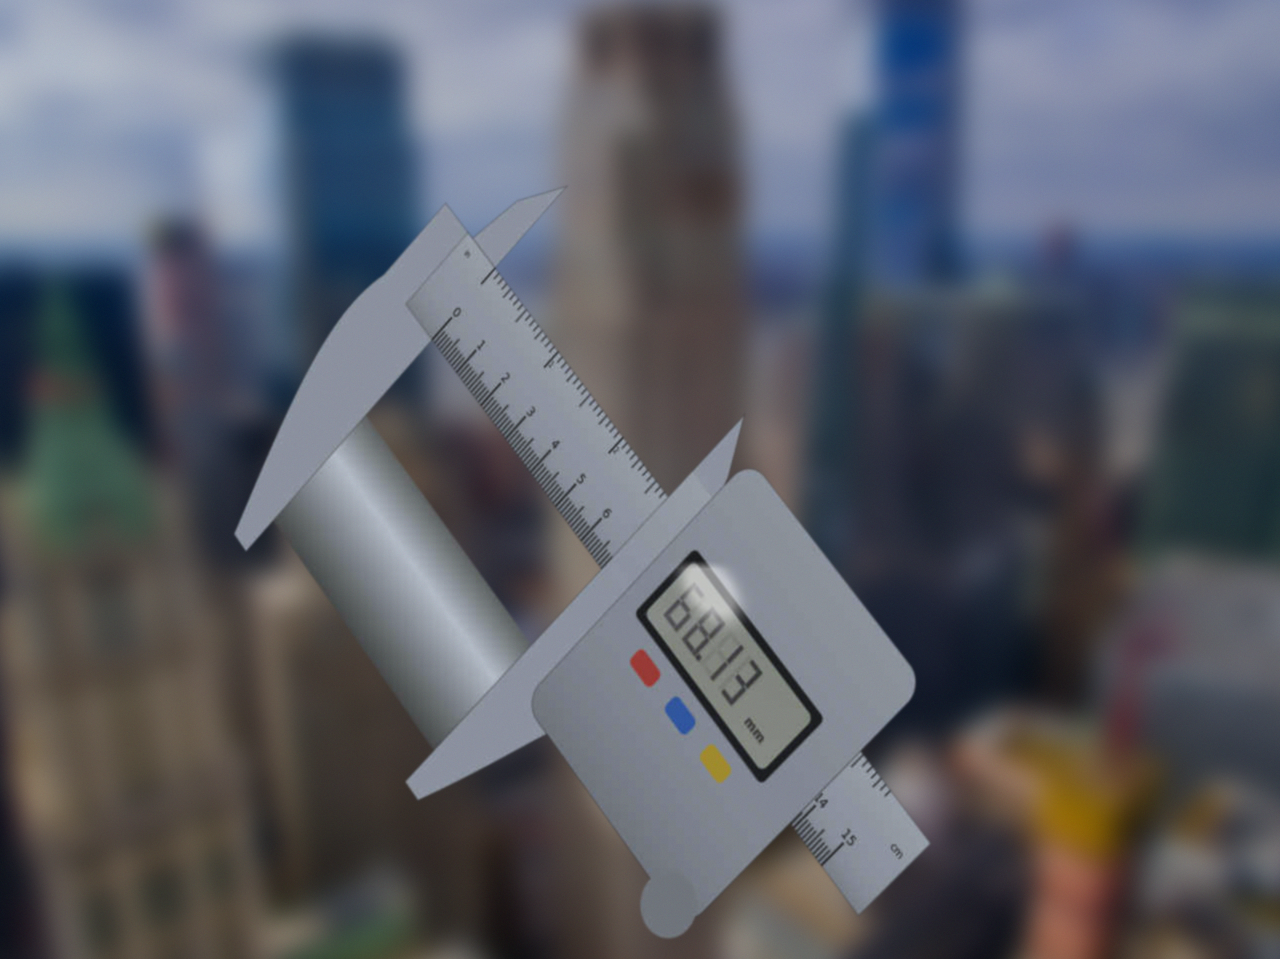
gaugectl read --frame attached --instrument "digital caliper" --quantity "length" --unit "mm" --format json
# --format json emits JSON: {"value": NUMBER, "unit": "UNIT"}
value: {"value": 68.13, "unit": "mm"}
